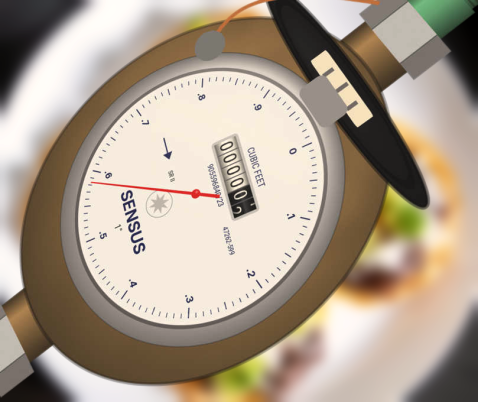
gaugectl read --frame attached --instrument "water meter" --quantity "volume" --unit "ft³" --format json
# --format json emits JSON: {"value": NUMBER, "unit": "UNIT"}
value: {"value": 1.58, "unit": "ft³"}
